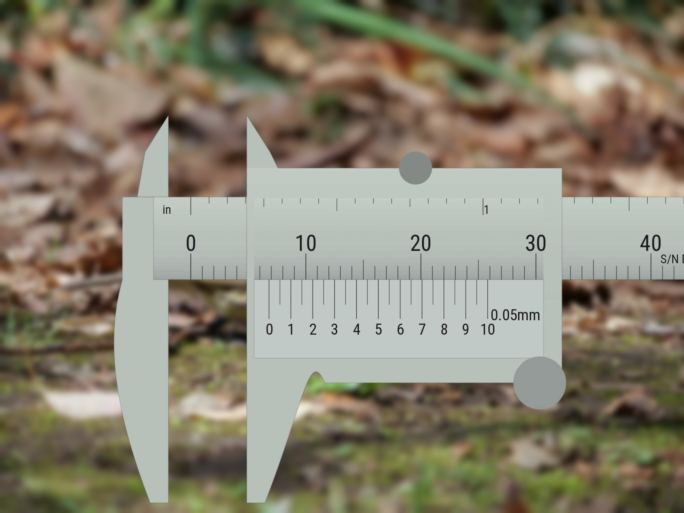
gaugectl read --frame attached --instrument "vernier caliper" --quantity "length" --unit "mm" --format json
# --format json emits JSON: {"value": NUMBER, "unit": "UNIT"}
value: {"value": 6.8, "unit": "mm"}
